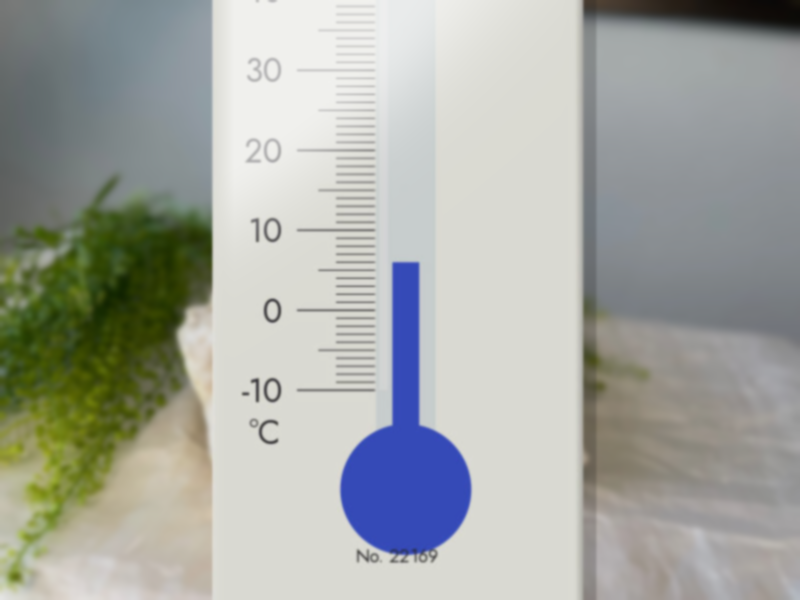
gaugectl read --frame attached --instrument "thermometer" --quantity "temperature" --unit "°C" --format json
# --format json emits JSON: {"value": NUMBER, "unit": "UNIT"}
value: {"value": 6, "unit": "°C"}
